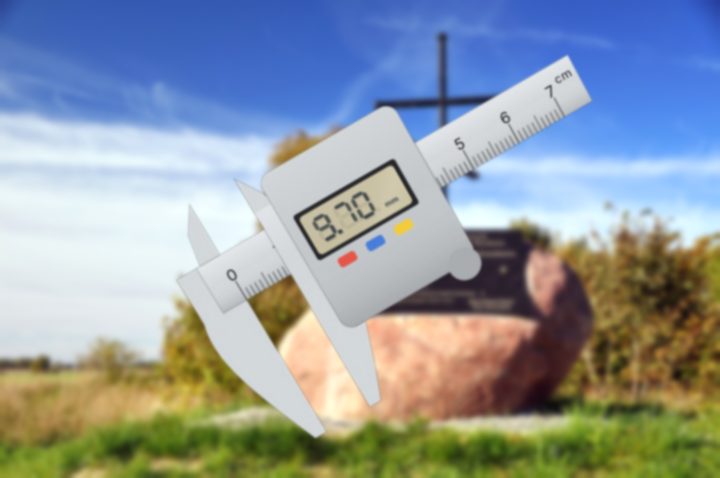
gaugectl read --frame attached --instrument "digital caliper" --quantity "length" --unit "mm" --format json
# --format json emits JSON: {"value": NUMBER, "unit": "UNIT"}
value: {"value": 9.70, "unit": "mm"}
